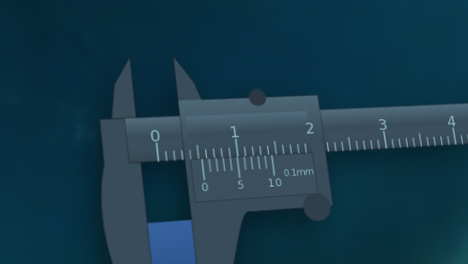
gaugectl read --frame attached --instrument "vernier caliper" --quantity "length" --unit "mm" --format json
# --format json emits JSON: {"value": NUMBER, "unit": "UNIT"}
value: {"value": 5.4, "unit": "mm"}
